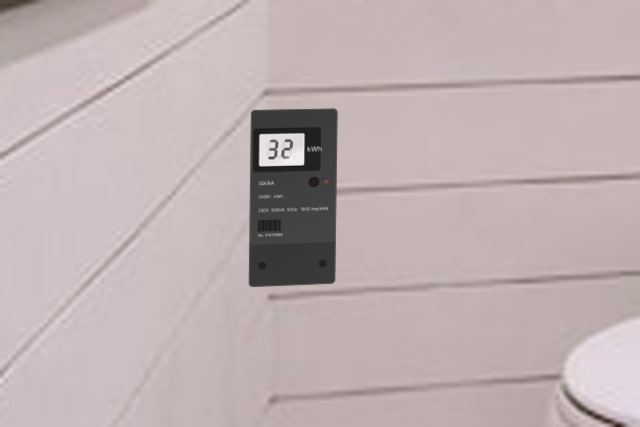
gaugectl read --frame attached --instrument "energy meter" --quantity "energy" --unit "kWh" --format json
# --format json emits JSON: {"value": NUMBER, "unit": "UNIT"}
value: {"value": 32, "unit": "kWh"}
